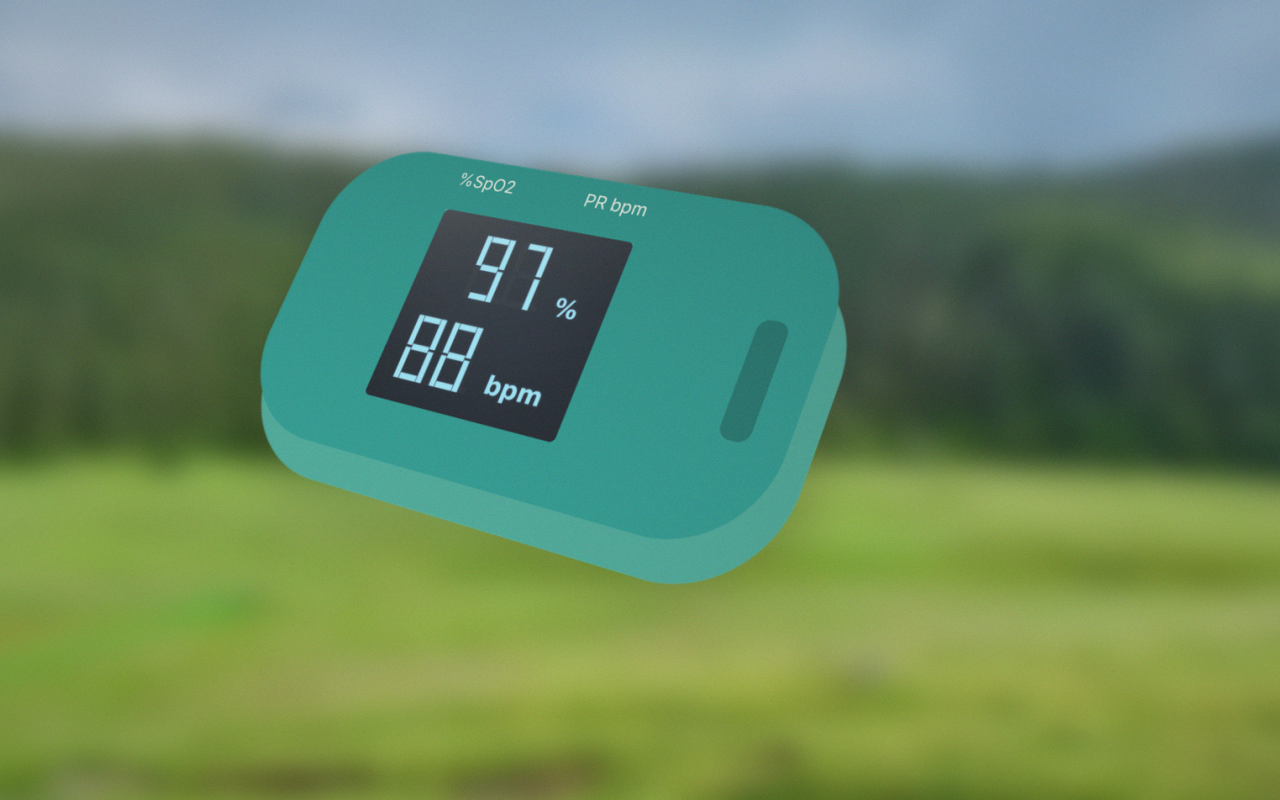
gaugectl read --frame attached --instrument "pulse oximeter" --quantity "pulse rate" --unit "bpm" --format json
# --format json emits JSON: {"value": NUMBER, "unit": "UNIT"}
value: {"value": 88, "unit": "bpm"}
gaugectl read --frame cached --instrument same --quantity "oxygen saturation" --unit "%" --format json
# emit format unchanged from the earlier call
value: {"value": 97, "unit": "%"}
